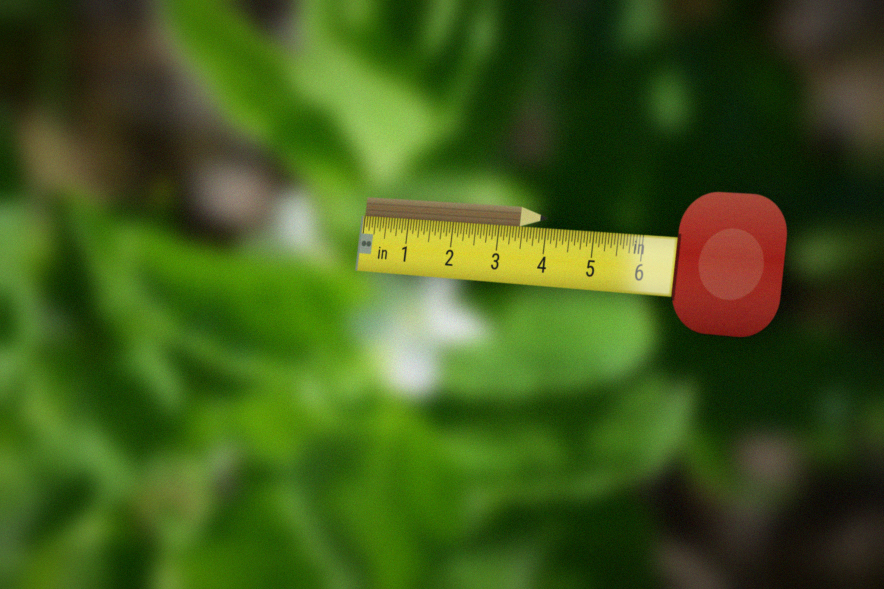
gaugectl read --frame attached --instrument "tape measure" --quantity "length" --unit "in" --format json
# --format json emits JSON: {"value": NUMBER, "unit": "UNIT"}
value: {"value": 4, "unit": "in"}
